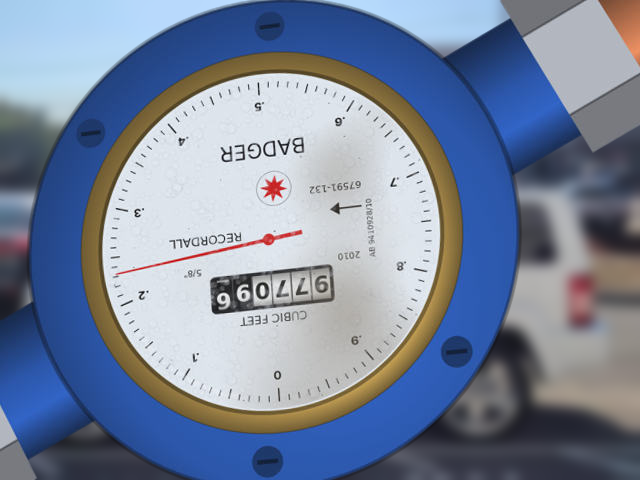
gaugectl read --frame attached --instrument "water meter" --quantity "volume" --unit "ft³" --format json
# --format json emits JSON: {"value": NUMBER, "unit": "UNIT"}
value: {"value": 977096.23, "unit": "ft³"}
